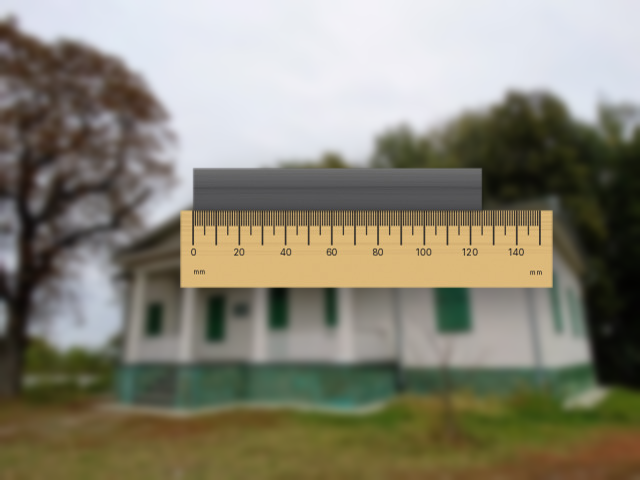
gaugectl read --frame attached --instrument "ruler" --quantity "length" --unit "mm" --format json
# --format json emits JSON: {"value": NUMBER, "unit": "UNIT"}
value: {"value": 125, "unit": "mm"}
